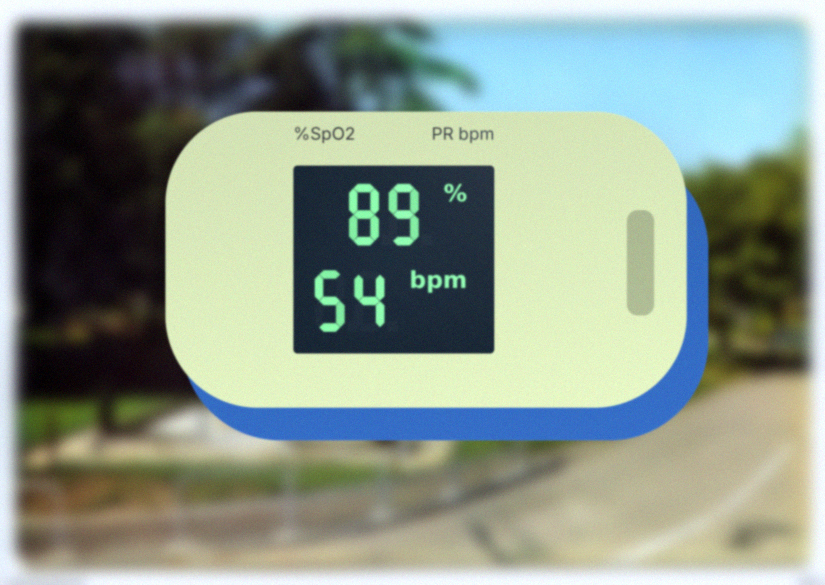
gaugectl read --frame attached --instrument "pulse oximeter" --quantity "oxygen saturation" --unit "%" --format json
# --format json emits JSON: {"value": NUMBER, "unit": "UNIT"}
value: {"value": 89, "unit": "%"}
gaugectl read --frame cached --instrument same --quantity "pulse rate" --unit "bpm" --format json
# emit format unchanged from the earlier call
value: {"value": 54, "unit": "bpm"}
